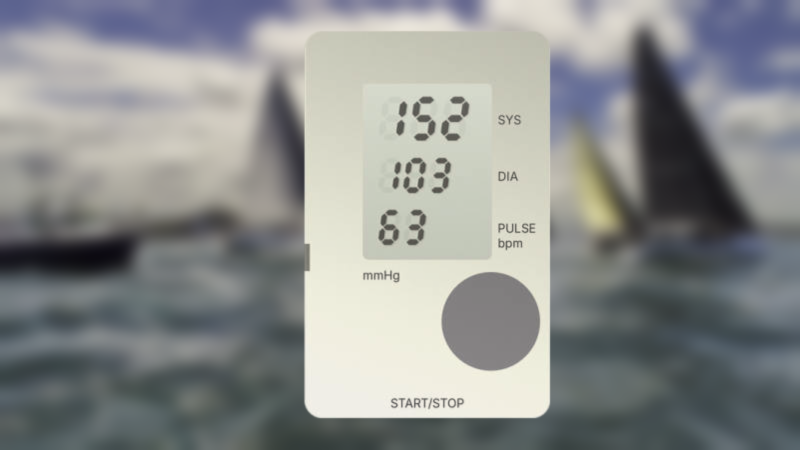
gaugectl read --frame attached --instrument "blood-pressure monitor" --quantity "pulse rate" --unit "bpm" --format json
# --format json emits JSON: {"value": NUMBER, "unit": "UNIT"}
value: {"value": 63, "unit": "bpm"}
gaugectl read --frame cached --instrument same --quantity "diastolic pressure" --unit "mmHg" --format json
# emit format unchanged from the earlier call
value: {"value": 103, "unit": "mmHg"}
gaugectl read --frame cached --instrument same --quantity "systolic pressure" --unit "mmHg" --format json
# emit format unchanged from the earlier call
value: {"value": 152, "unit": "mmHg"}
